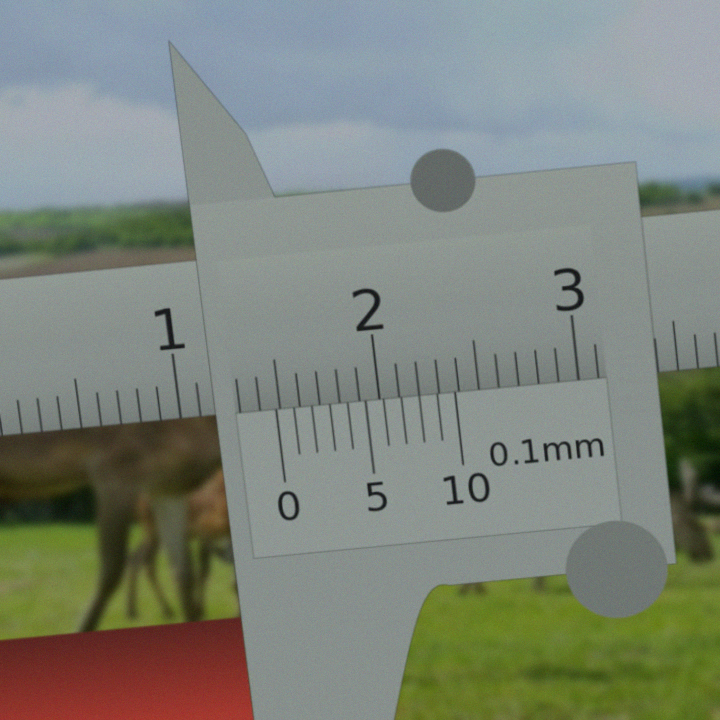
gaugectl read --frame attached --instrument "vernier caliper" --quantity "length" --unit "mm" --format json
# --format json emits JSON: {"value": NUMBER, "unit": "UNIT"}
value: {"value": 14.8, "unit": "mm"}
